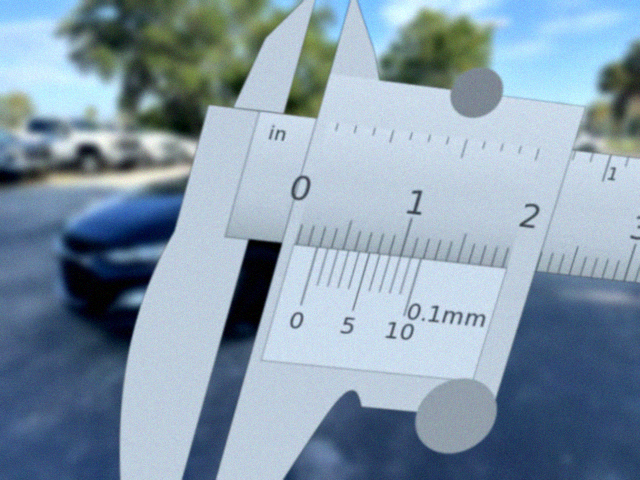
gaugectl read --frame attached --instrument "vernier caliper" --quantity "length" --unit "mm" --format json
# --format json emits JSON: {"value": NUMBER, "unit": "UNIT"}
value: {"value": 2.8, "unit": "mm"}
